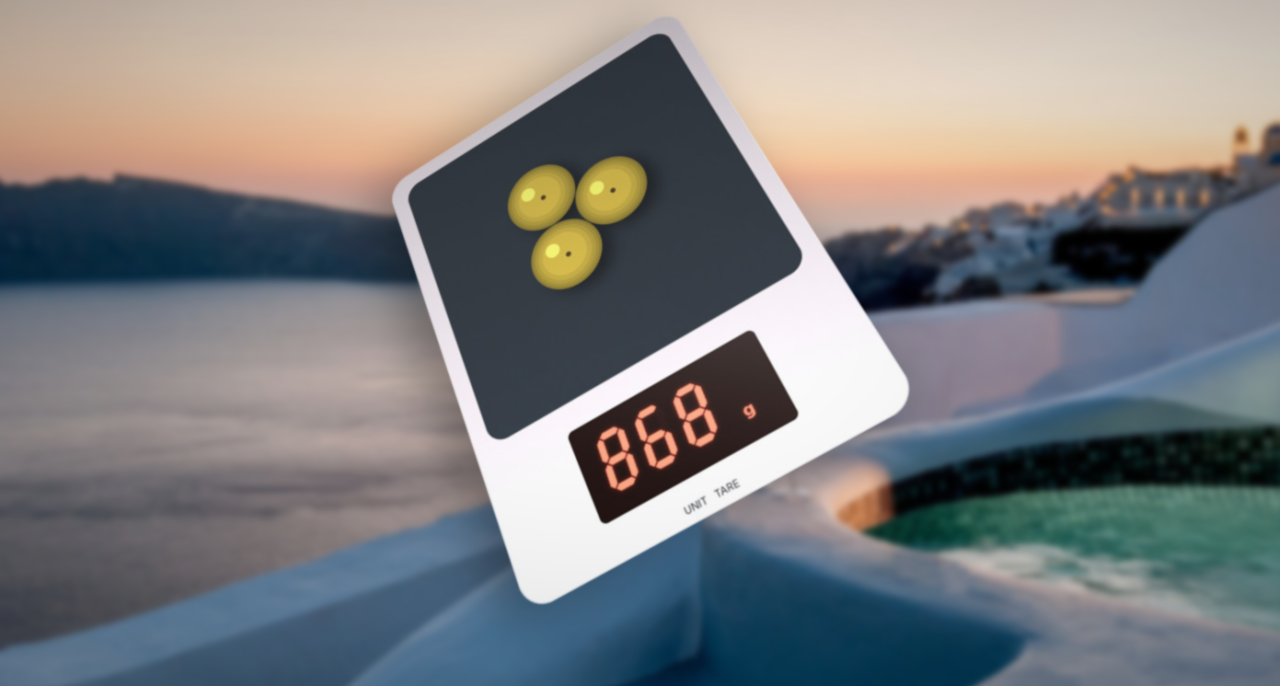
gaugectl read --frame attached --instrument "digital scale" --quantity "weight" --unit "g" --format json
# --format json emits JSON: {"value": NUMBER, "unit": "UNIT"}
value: {"value": 868, "unit": "g"}
